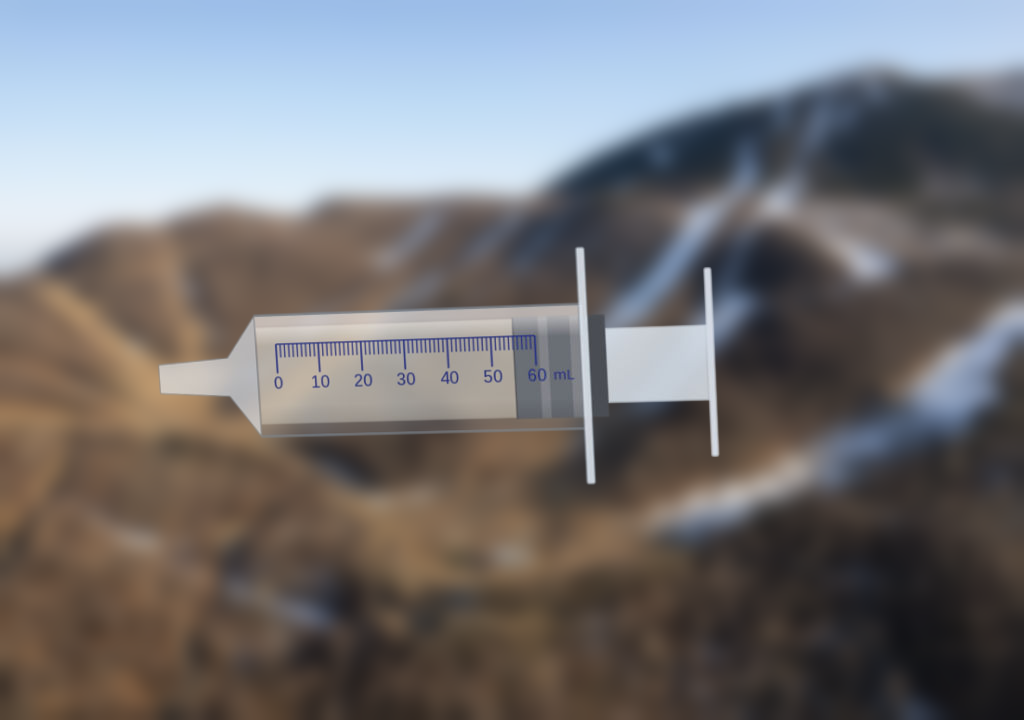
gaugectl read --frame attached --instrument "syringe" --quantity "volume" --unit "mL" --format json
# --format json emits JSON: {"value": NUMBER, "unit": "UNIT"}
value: {"value": 55, "unit": "mL"}
